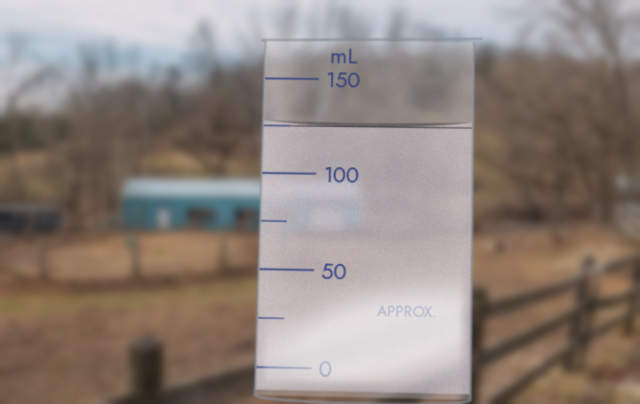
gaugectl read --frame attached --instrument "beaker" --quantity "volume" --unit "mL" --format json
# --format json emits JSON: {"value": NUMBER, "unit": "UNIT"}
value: {"value": 125, "unit": "mL"}
